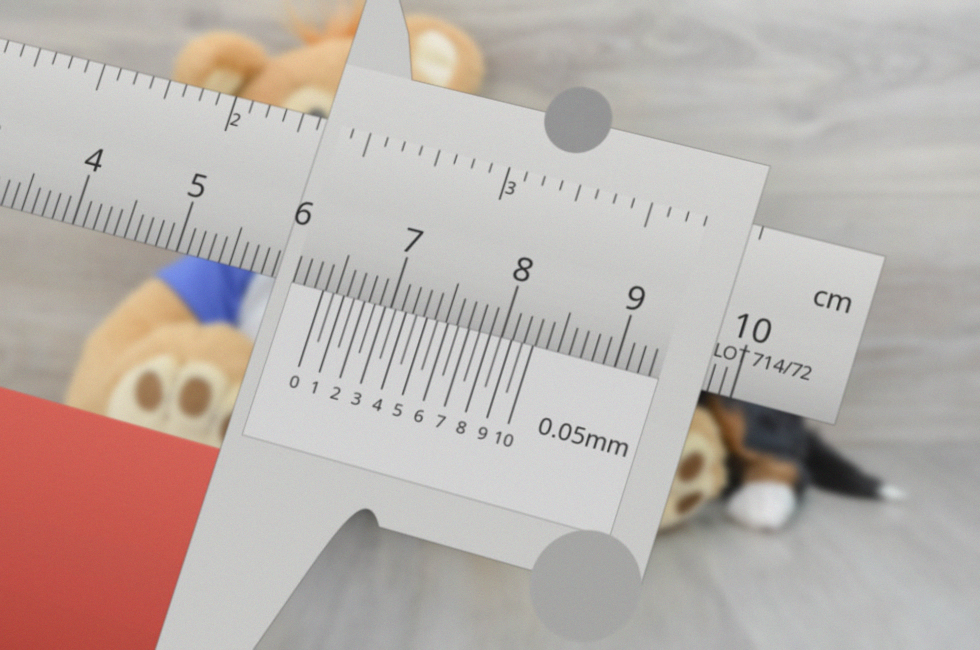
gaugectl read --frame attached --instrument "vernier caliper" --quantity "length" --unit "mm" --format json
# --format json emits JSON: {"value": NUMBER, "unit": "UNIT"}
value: {"value": 63.8, "unit": "mm"}
